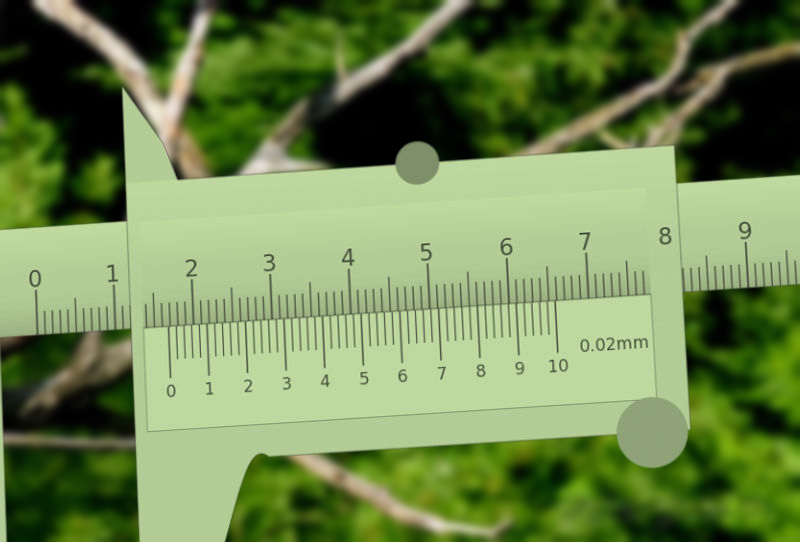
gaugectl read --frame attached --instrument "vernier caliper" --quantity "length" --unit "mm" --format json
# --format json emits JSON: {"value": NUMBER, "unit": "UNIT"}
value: {"value": 16.8, "unit": "mm"}
